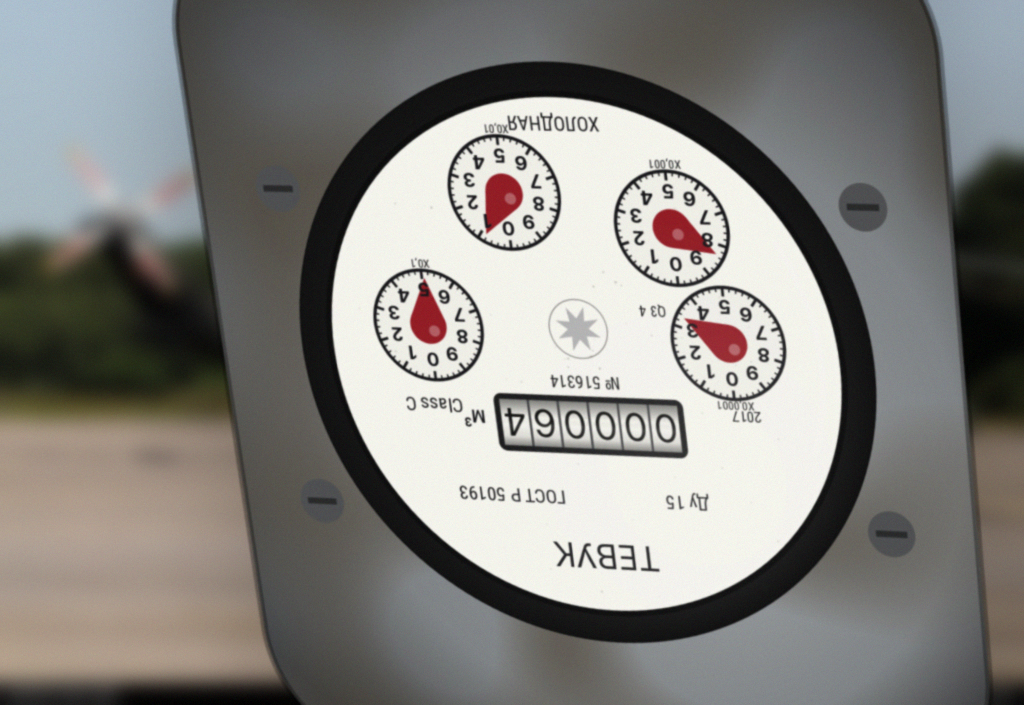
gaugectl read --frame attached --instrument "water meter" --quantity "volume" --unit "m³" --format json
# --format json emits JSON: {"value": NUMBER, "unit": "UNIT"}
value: {"value": 64.5083, "unit": "m³"}
